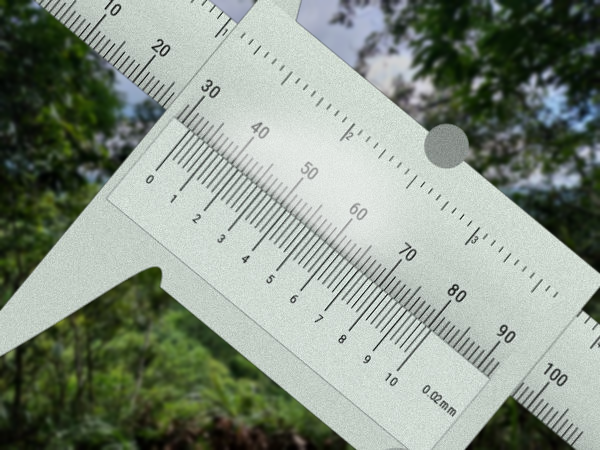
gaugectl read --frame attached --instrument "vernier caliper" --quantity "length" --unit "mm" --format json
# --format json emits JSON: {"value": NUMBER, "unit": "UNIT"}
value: {"value": 31.6, "unit": "mm"}
